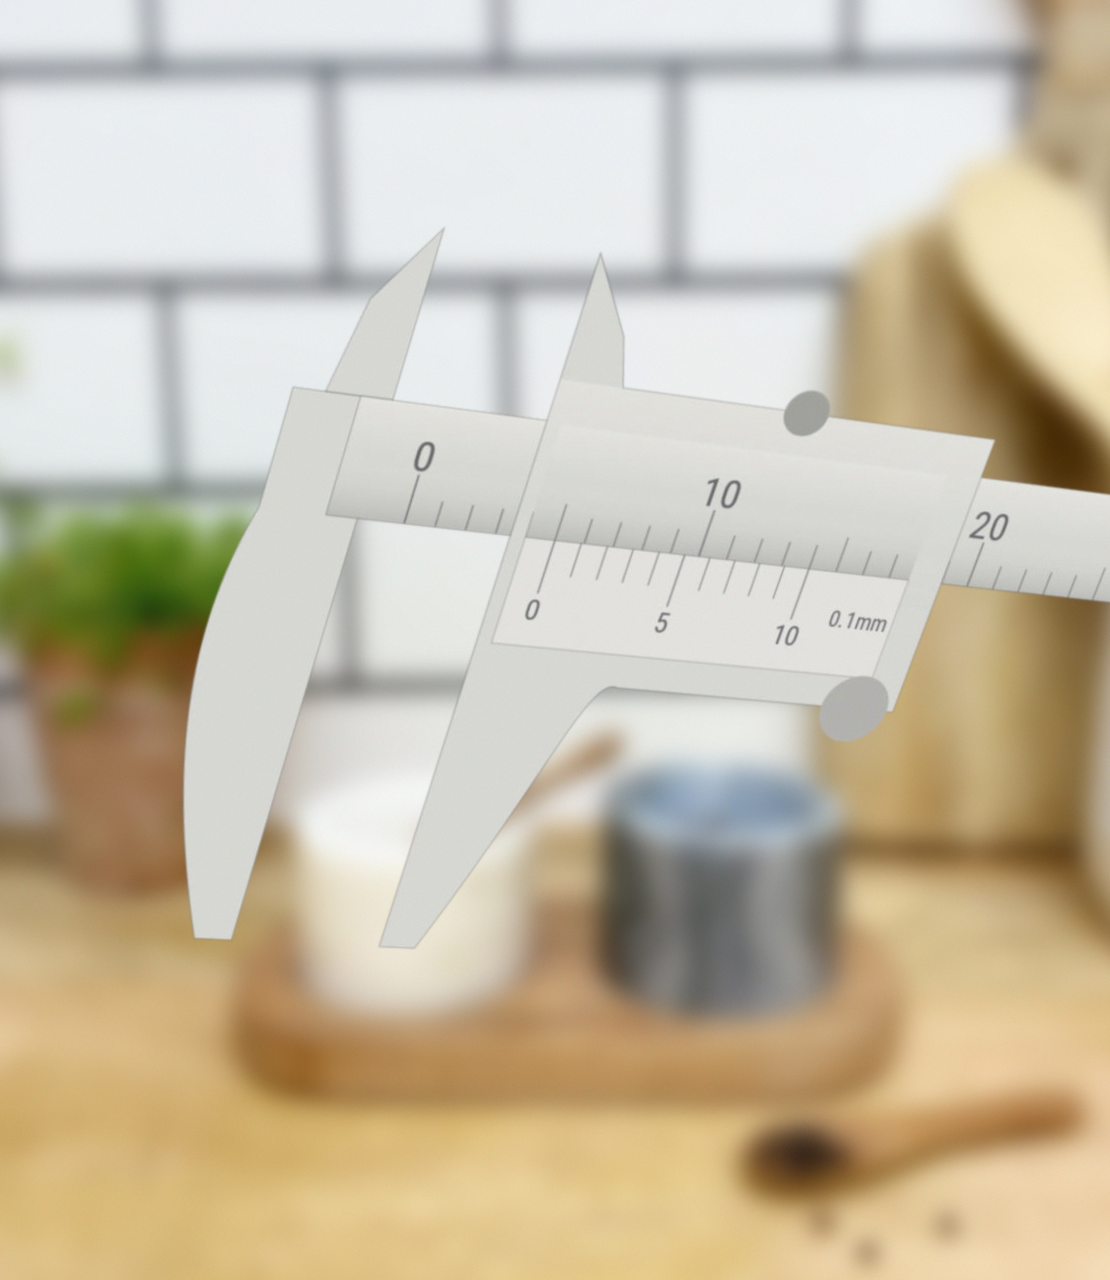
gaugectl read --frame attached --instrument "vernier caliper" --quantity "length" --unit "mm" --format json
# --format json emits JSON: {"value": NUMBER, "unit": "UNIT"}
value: {"value": 5.0, "unit": "mm"}
